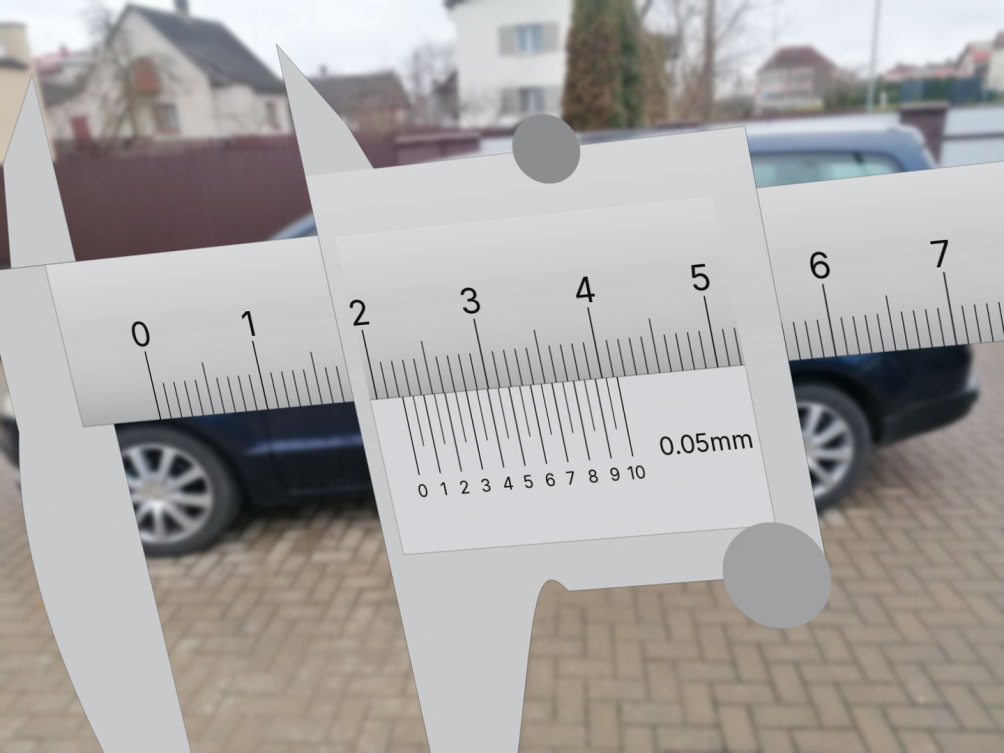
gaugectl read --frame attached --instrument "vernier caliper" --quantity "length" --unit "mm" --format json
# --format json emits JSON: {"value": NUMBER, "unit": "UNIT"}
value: {"value": 22.3, "unit": "mm"}
